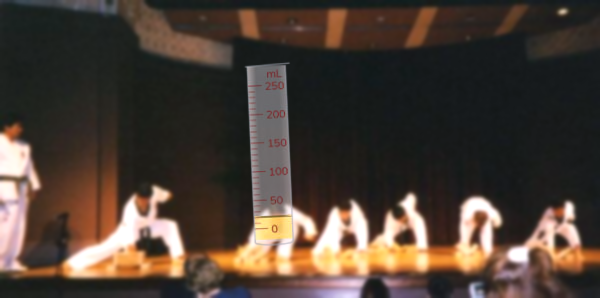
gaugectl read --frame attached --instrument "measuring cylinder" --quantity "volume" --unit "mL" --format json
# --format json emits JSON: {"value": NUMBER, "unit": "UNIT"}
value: {"value": 20, "unit": "mL"}
